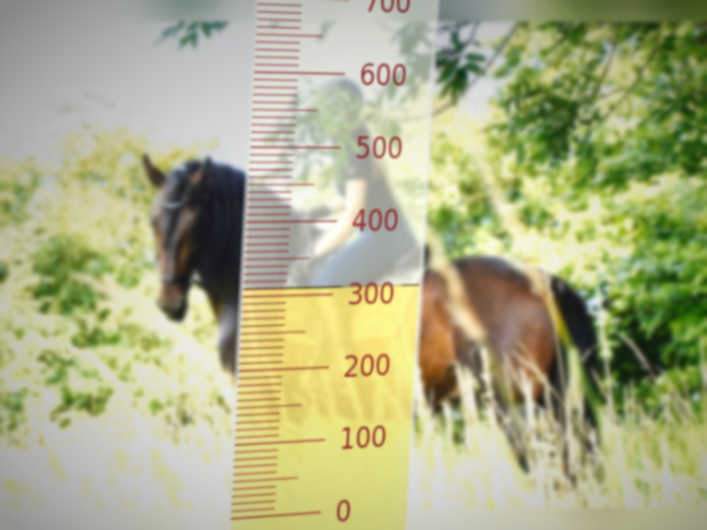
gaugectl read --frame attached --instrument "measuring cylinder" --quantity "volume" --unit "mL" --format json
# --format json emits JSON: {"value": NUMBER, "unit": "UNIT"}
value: {"value": 310, "unit": "mL"}
